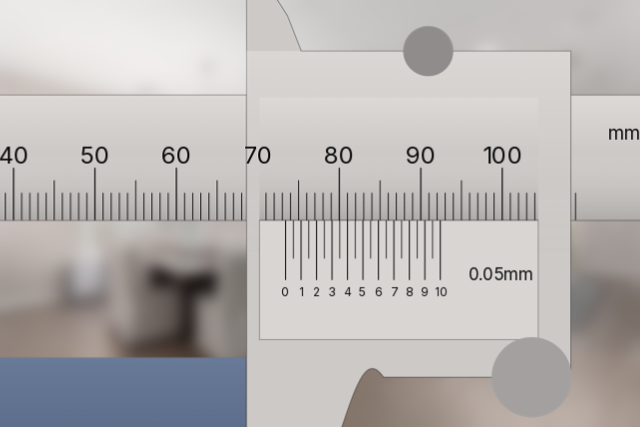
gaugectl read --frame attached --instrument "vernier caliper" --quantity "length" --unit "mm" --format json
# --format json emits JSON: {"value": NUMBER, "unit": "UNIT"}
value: {"value": 73.4, "unit": "mm"}
